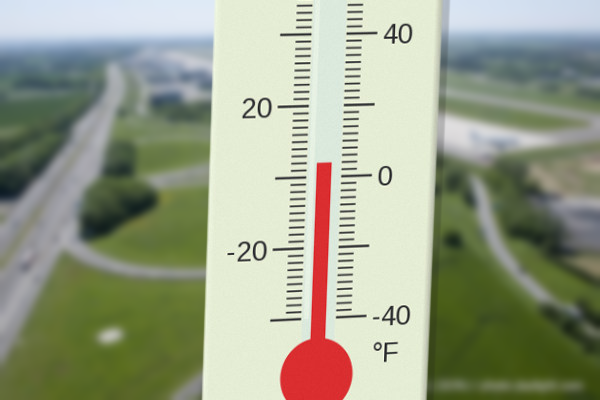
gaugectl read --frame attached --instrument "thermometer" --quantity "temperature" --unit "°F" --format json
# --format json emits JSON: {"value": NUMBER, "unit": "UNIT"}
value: {"value": 4, "unit": "°F"}
